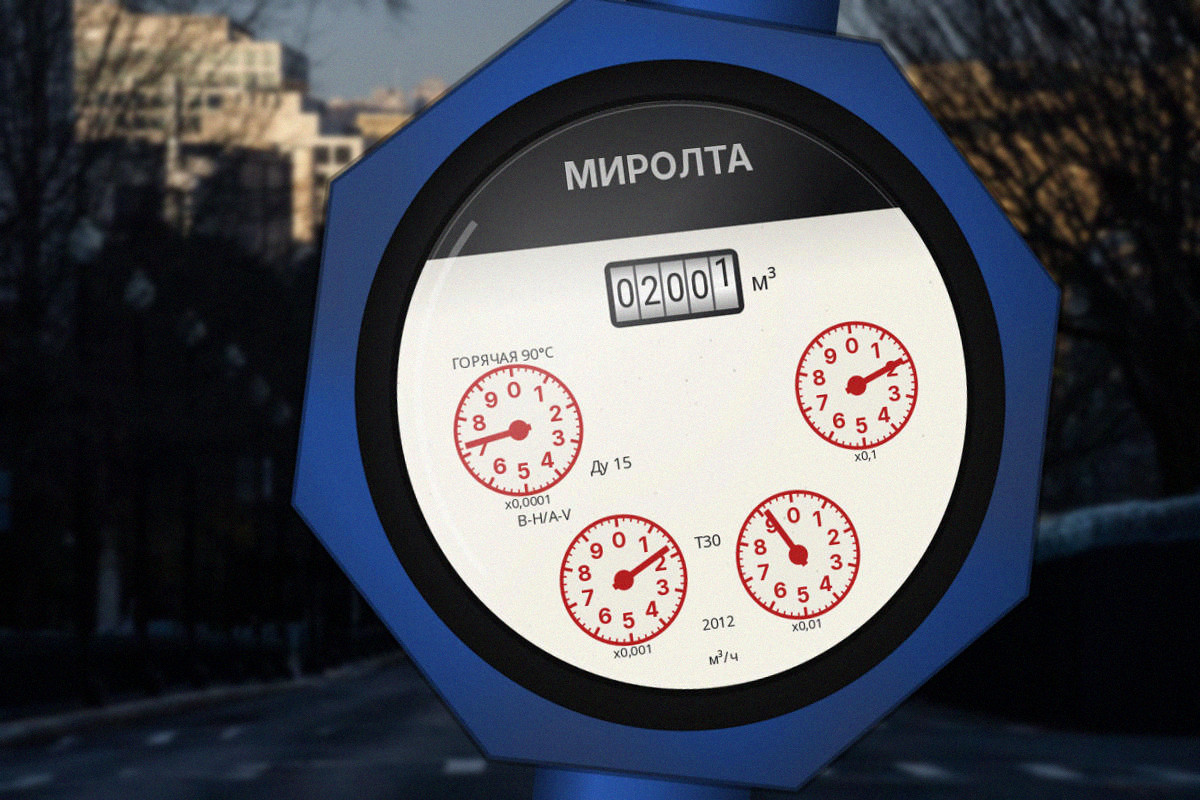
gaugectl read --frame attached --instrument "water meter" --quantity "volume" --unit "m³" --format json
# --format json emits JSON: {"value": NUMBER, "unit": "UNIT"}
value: {"value": 2001.1917, "unit": "m³"}
